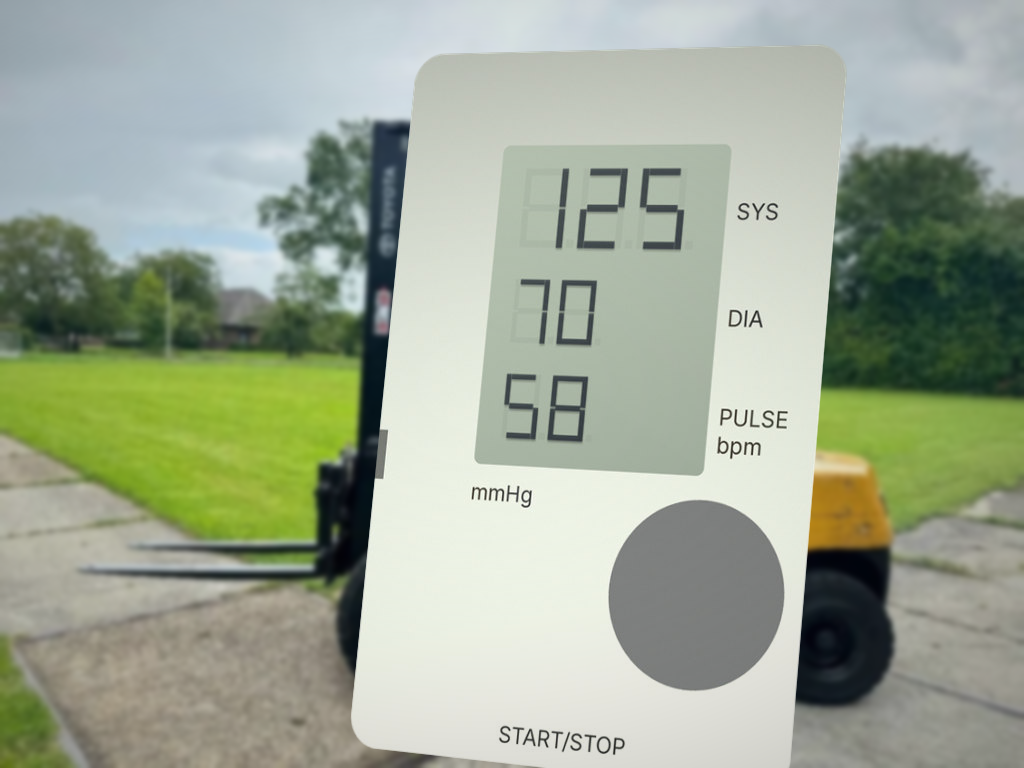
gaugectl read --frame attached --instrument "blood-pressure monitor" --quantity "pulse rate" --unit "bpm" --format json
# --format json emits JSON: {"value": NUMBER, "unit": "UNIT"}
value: {"value": 58, "unit": "bpm"}
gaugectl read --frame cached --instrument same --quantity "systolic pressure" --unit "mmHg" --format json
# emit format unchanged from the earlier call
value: {"value": 125, "unit": "mmHg"}
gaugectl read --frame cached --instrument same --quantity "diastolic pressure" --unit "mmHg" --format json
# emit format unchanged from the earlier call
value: {"value": 70, "unit": "mmHg"}
